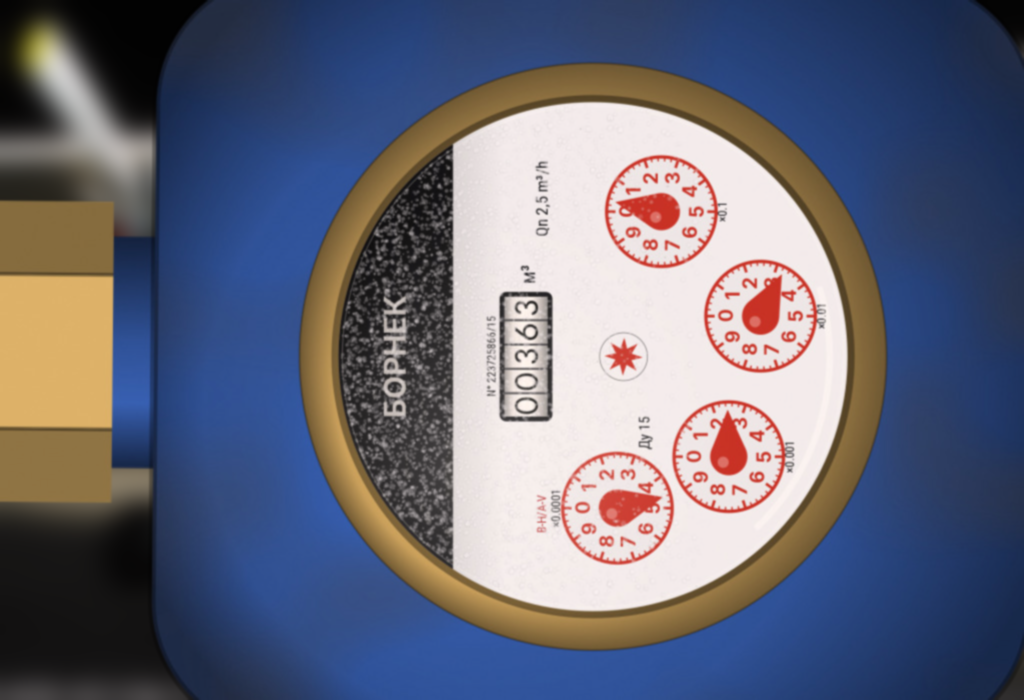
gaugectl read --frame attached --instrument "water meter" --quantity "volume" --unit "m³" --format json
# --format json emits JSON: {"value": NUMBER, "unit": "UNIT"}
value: {"value": 363.0324, "unit": "m³"}
